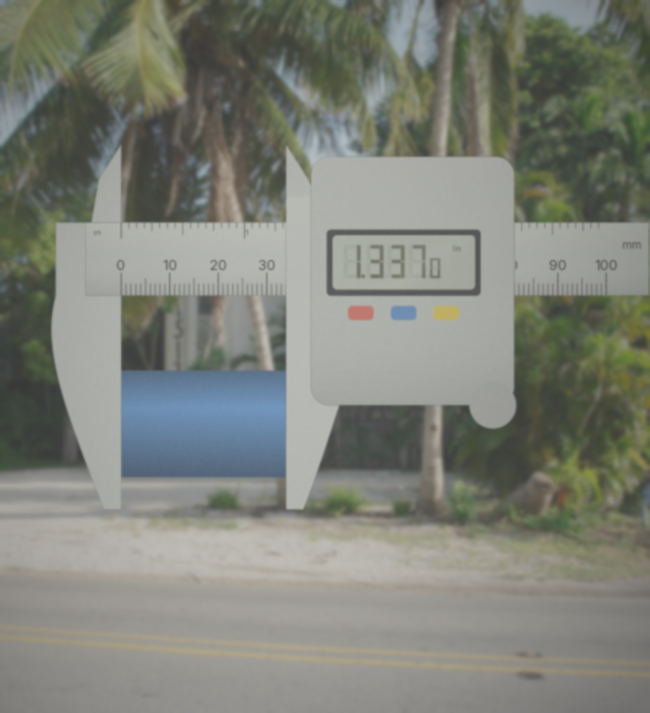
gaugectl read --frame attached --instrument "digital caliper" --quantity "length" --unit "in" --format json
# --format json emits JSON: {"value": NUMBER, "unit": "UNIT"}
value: {"value": 1.3370, "unit": "in"}
